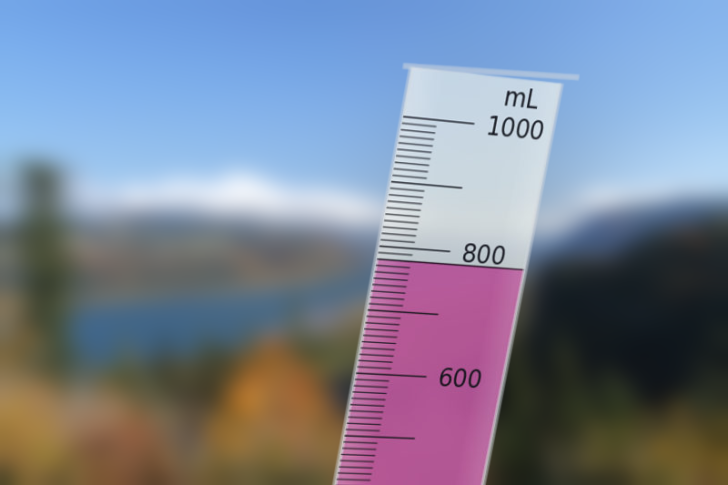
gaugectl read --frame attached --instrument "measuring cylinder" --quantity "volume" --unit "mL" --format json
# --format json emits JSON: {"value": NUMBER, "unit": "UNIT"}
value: {"value": 780, "unit": "mL"}
